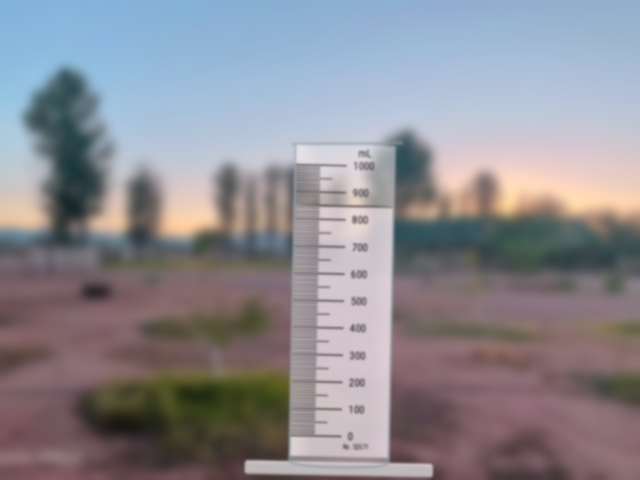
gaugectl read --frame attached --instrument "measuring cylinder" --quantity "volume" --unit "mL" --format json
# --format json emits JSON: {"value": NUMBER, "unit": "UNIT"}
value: {"value": 850, "unit": "mL"}
